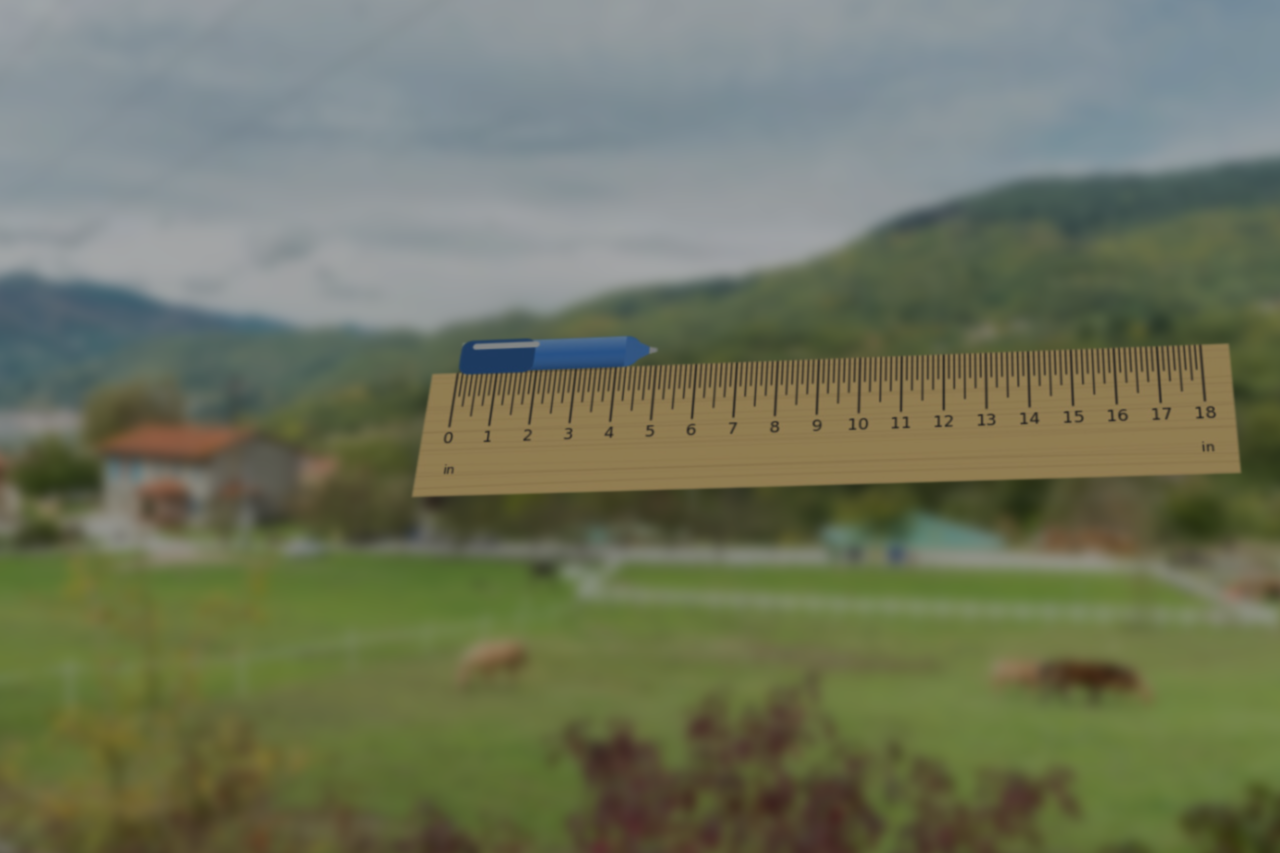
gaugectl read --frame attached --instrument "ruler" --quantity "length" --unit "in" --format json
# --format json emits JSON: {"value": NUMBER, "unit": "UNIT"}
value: {"value": 5, "unit": "in"}
